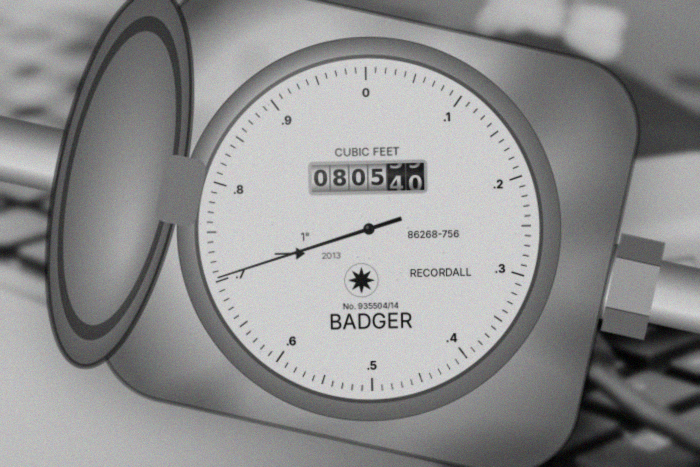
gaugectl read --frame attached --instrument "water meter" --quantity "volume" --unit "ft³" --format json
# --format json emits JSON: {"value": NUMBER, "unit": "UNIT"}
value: {"value": 80539.70, "unit": "ft³"}
